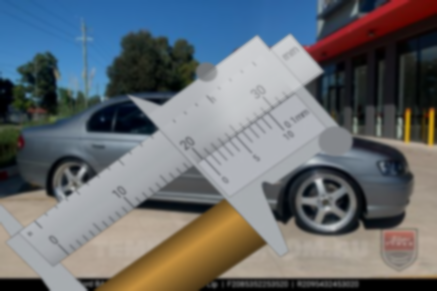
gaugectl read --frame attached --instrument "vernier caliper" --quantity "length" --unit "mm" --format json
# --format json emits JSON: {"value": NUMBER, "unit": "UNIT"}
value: {"value": 20.2, "unit": "mm"}
